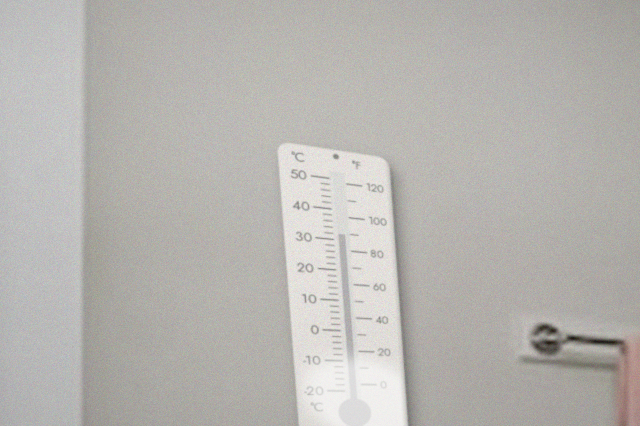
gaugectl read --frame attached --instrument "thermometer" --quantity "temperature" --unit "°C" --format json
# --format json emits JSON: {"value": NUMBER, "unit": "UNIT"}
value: {"value": 32, "unit": "°C"}
